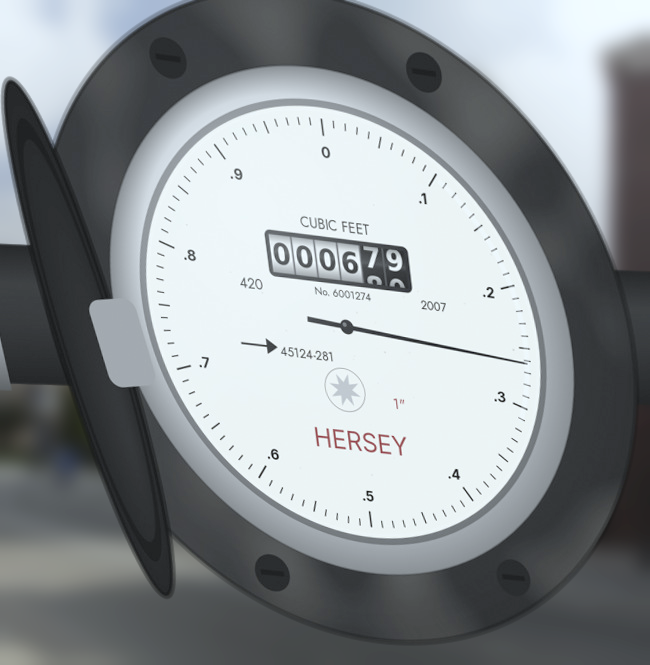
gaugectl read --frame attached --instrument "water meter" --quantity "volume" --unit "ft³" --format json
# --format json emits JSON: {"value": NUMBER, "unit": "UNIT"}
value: {"value": 679.26, "unit": "ft³"}
